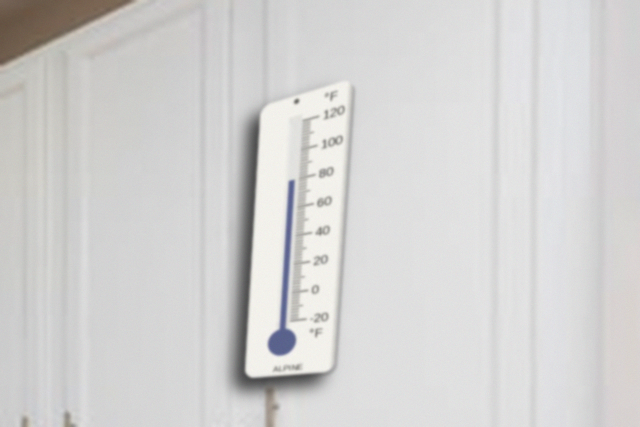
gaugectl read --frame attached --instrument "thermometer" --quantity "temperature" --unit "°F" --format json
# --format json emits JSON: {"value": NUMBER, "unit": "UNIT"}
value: {"value": 80, "unit": "°F"}
